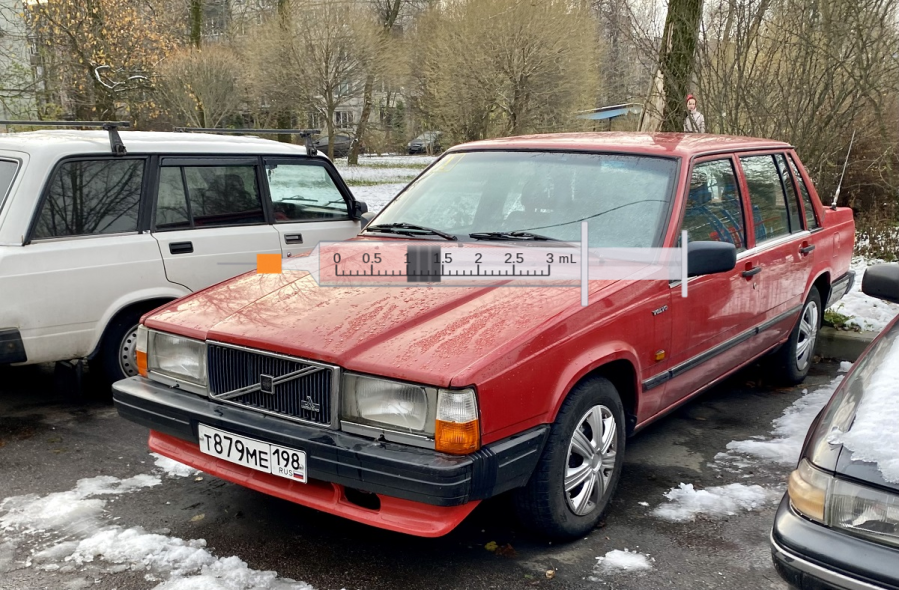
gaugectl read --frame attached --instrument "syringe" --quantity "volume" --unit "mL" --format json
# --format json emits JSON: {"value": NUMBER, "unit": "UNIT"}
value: {"value": 1, "unit": "mL"}
